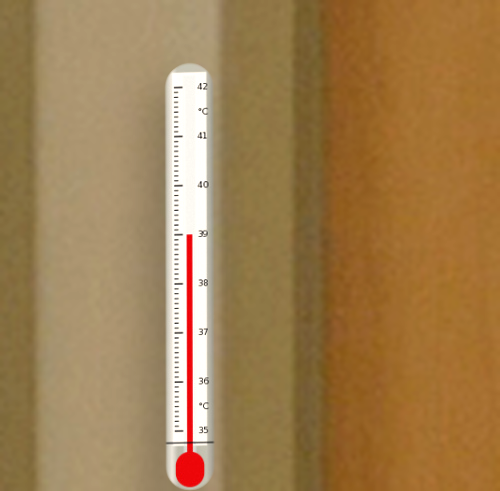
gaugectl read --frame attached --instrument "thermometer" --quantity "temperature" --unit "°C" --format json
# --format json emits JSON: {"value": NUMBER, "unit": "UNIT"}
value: {"value": 39, "unit": "°C"}
